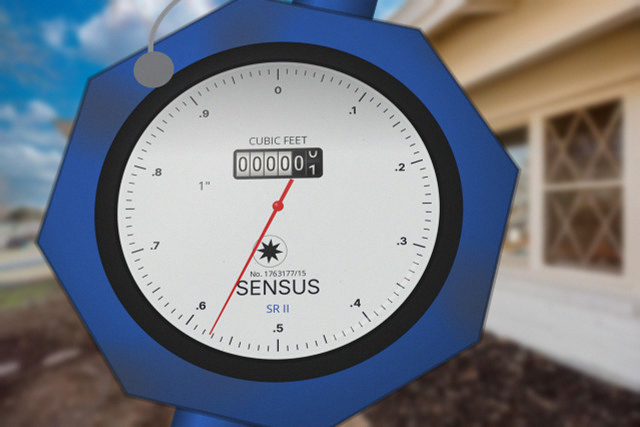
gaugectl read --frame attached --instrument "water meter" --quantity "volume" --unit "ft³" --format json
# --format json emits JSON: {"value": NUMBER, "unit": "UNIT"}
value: {"value": 0.57, "unit": "ft³"}
